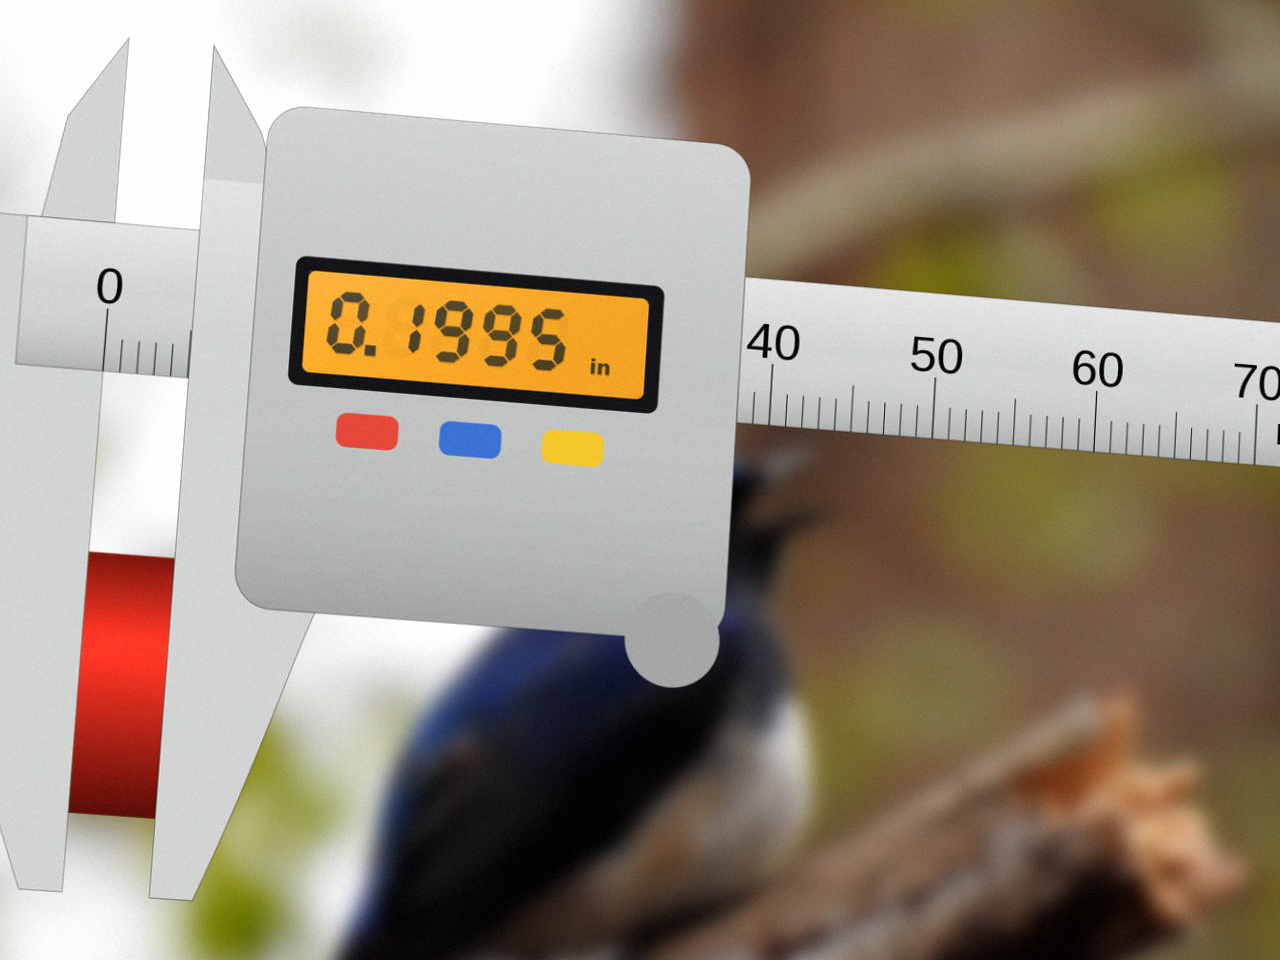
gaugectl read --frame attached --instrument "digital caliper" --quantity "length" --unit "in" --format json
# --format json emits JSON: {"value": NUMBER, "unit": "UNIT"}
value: {"value": 0.1995, "unit": "in"}
